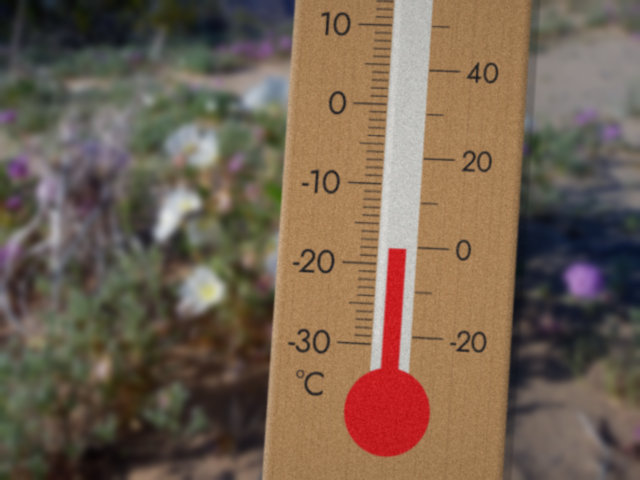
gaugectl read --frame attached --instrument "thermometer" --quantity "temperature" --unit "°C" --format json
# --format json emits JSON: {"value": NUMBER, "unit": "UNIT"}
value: {"value": -18, "unit": "°C"}
